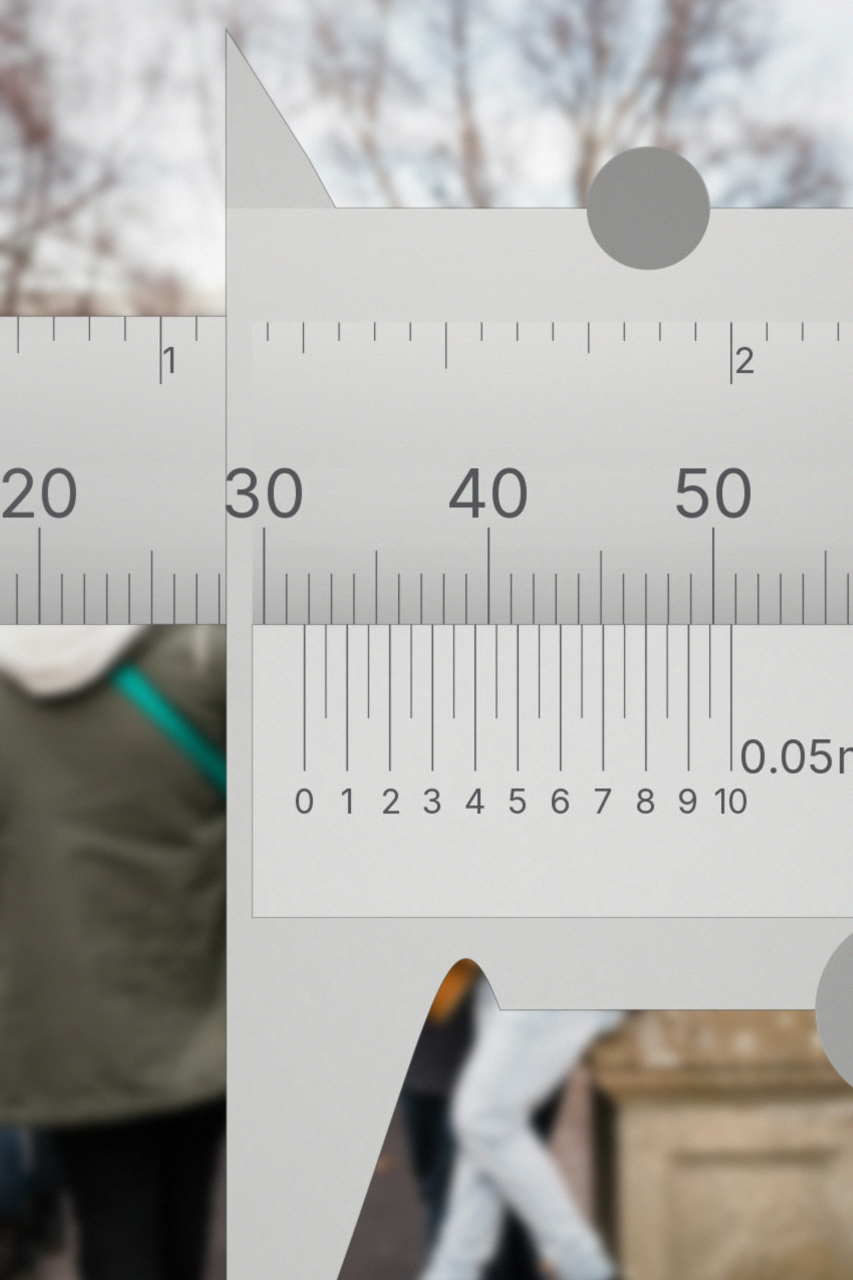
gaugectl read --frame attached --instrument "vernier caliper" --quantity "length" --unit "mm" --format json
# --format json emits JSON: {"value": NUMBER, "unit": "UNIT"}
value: {"value": 31.8, "unit": "mm"}
